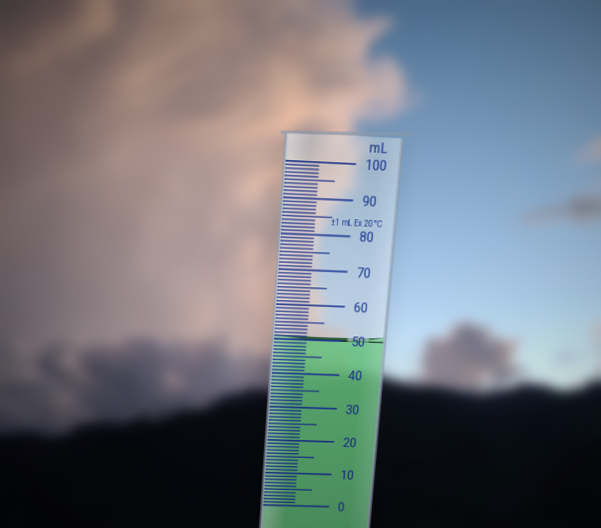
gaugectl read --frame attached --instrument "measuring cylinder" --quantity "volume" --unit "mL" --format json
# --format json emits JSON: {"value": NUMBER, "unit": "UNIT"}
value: {"value": 50, "unit": "mL"}
